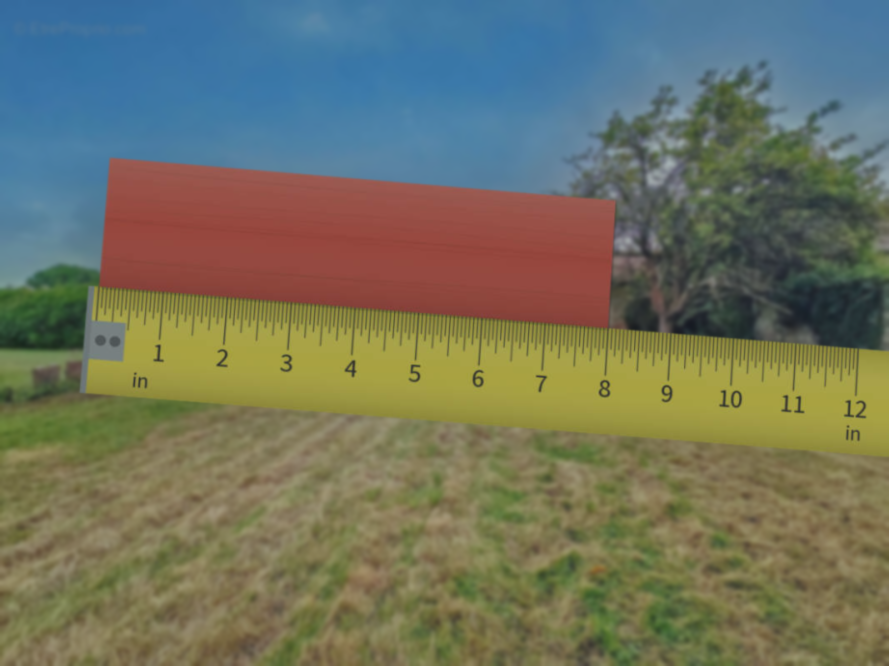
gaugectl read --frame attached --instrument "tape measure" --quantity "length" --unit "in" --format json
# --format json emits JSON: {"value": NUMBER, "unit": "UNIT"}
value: {"value": 8, "unit": "in"}
